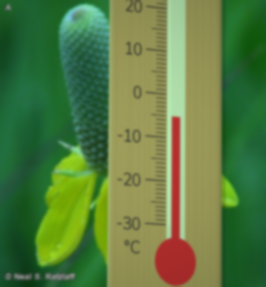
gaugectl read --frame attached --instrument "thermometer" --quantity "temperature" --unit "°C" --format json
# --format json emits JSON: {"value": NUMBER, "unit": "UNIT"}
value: {"value": -5, "unit": "°C"}
